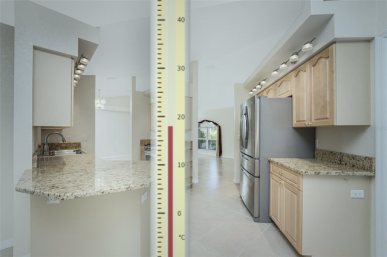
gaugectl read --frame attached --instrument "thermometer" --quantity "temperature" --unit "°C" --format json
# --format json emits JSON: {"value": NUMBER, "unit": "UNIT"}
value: {"value": 18, "unit": "°C"}
